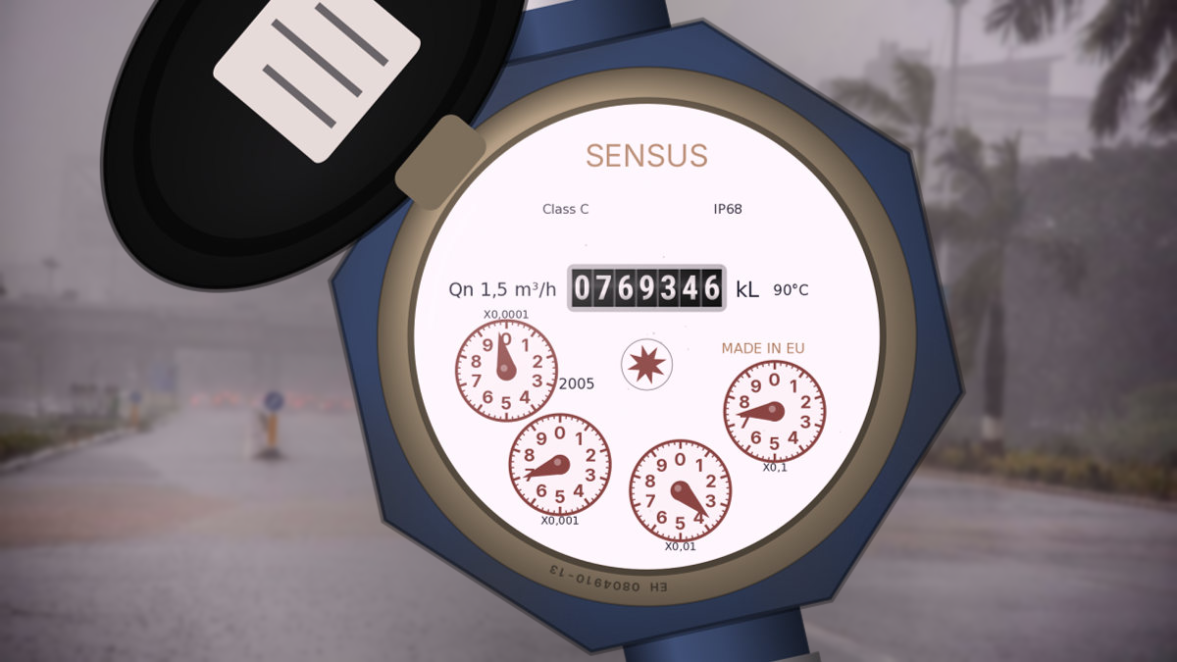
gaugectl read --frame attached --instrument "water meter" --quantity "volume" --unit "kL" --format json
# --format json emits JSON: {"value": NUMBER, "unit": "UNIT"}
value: {"value": 769346.7369, "unit": "kL"}
